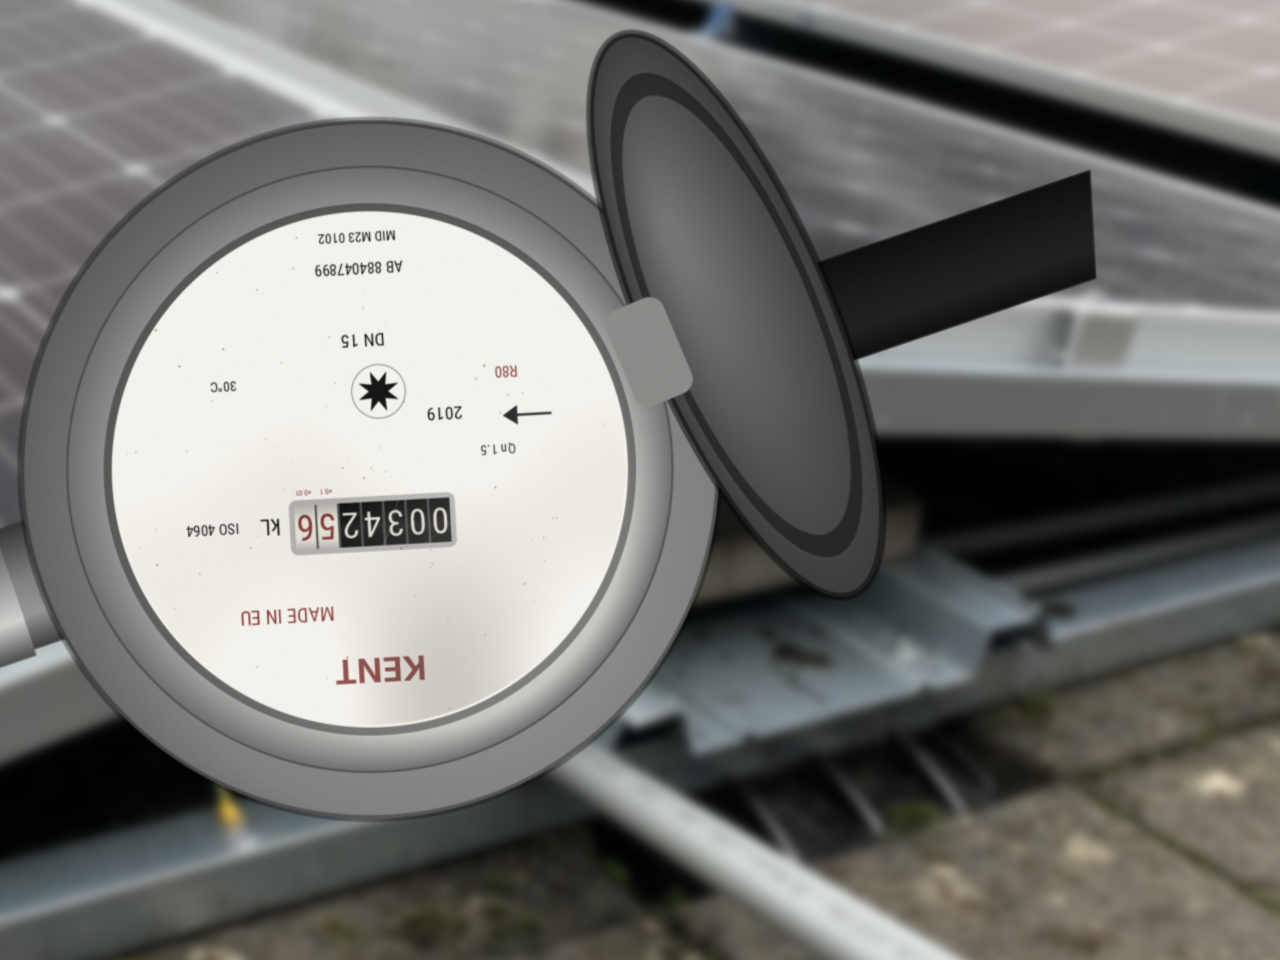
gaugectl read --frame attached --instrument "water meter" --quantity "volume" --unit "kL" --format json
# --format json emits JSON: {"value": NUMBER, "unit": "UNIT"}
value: {"value": 342.56, "unit": "kL"}
